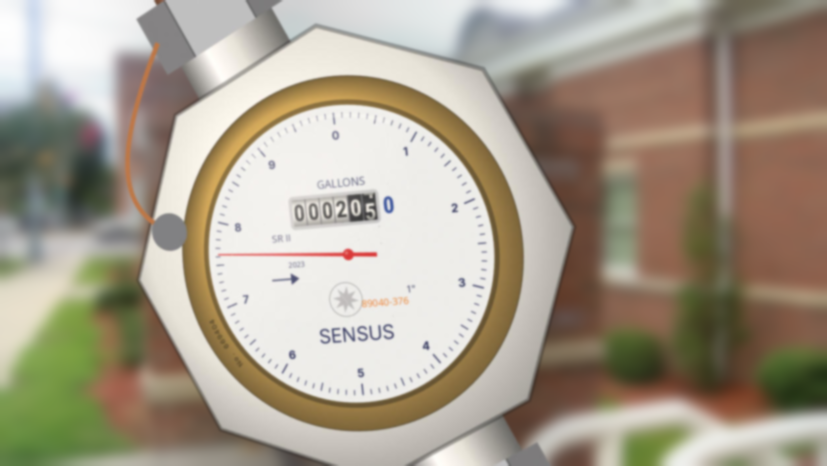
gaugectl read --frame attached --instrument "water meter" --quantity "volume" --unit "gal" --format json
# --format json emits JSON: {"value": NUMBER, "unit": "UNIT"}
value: {"value": 2047.6, "unit": "gal"}
